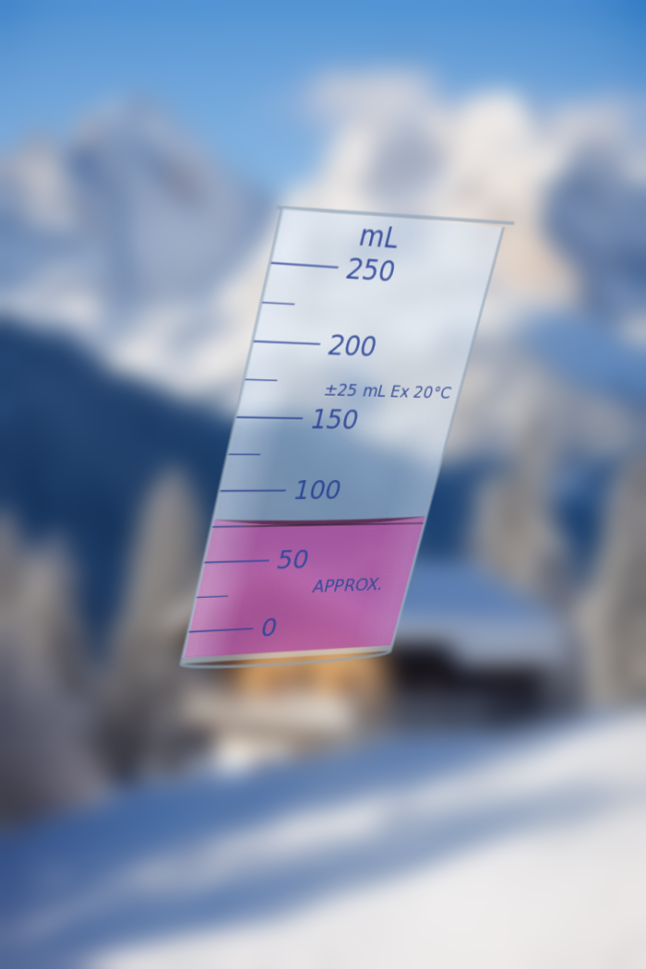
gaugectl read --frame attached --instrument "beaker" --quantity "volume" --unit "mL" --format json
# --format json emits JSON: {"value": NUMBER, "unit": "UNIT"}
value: {"value": 75, "unit": "mL"}
